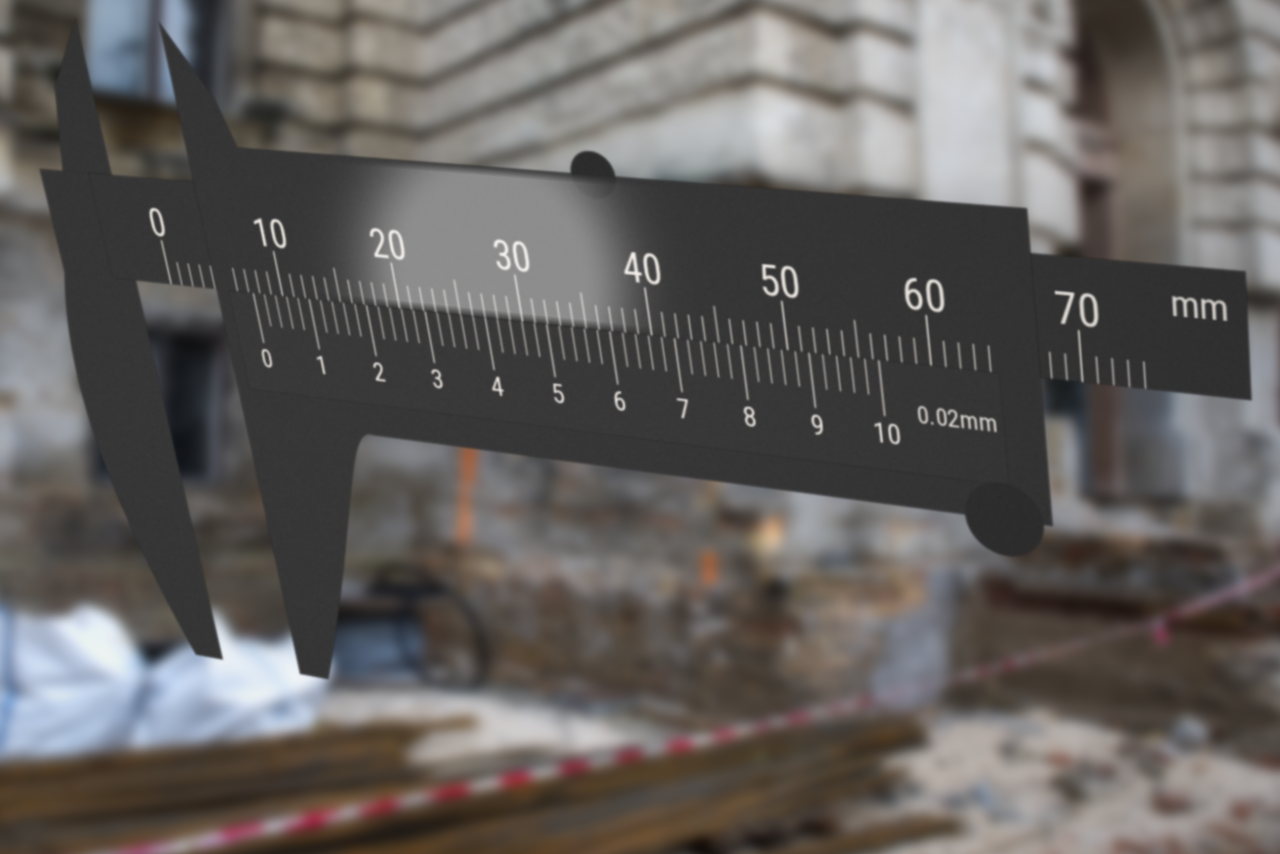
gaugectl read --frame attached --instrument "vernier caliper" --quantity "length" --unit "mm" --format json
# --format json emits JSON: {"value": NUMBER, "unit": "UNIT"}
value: {"value": 7.4, "unit": "mm"}
